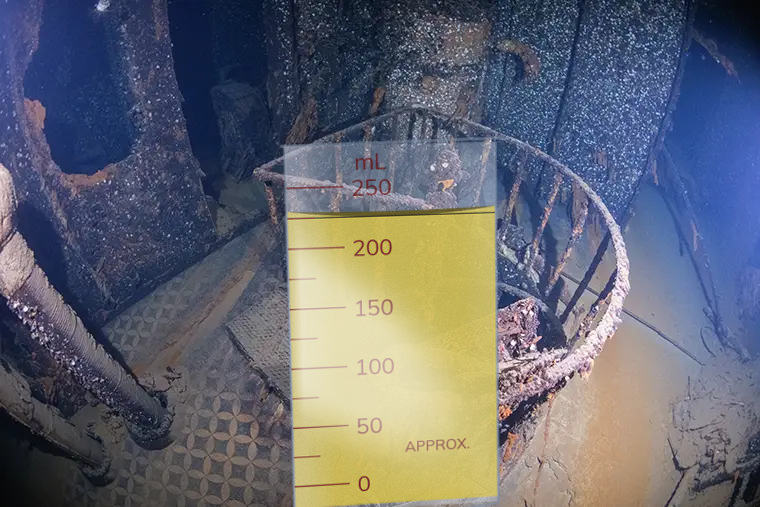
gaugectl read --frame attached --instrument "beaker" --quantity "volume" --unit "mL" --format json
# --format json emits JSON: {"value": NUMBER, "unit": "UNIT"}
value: {"value": 225, "unit": "mL"}
